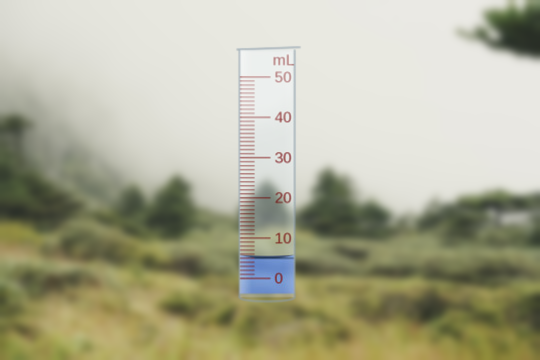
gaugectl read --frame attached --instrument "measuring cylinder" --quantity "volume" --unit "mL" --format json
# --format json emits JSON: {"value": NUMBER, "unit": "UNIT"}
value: {"value": 5, "unit": "mL"}
